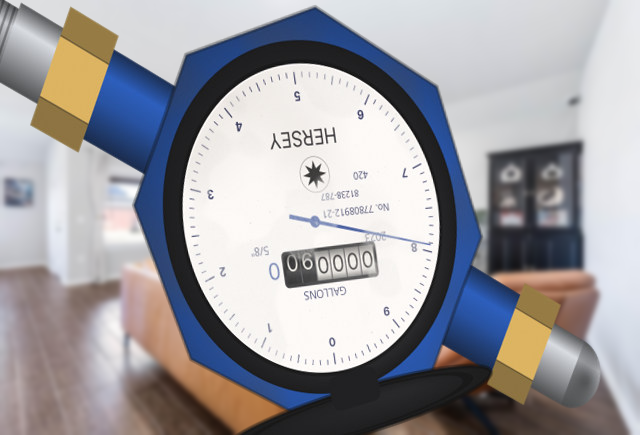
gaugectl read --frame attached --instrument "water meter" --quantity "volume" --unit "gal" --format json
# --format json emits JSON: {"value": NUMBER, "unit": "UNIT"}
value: {"value": 897.9, "unit": "gal"}
